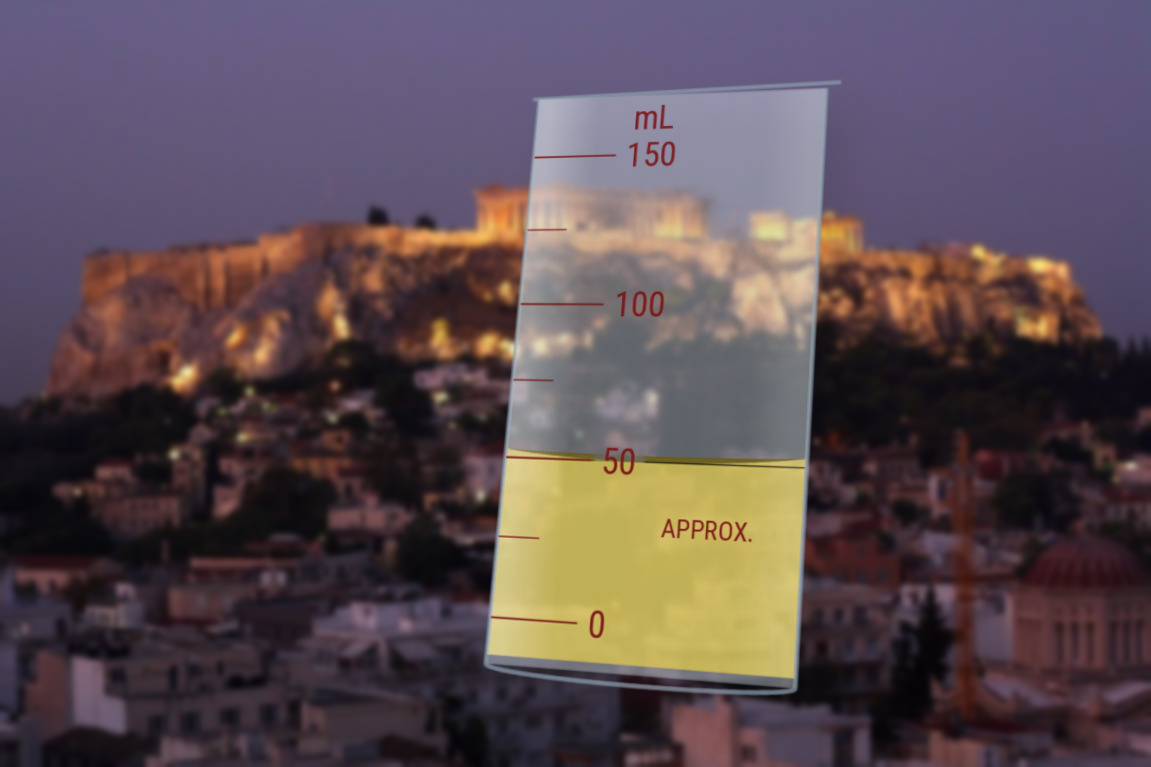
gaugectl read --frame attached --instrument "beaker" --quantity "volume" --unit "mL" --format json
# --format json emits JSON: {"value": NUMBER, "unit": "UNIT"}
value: {"value": 50, "unit": "mL"}
